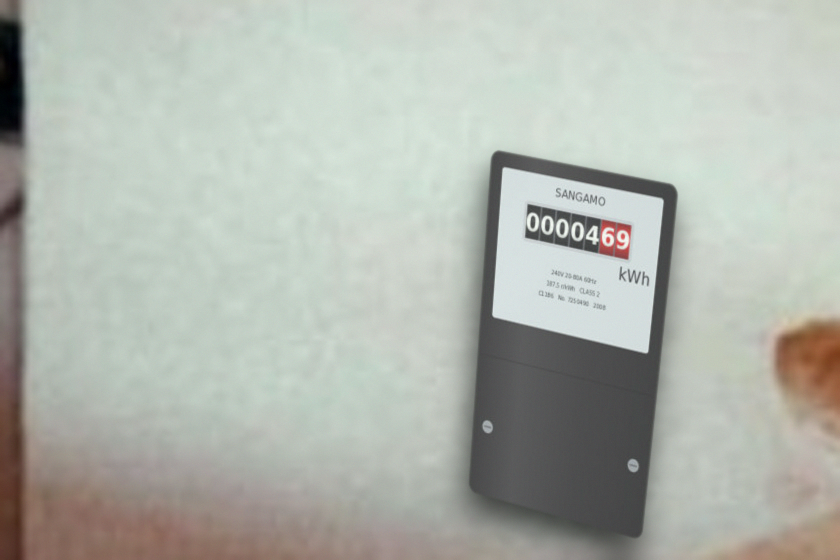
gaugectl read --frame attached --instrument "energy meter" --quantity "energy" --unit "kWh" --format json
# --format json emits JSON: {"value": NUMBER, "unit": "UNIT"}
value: {"value": 4.69, "unit": "kWh"}
